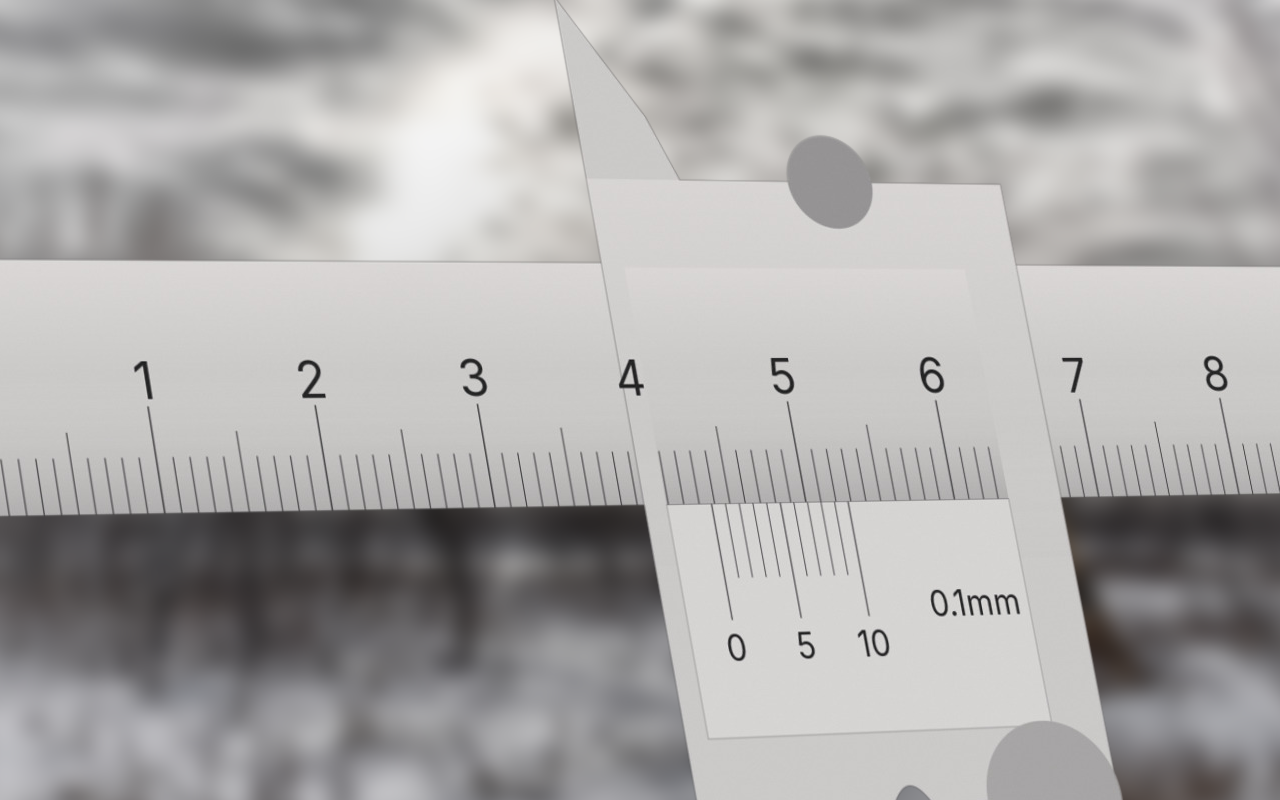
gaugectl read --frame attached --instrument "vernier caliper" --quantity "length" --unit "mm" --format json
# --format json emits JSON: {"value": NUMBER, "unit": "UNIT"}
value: {"value": 43.8, "unit": "mm"}
